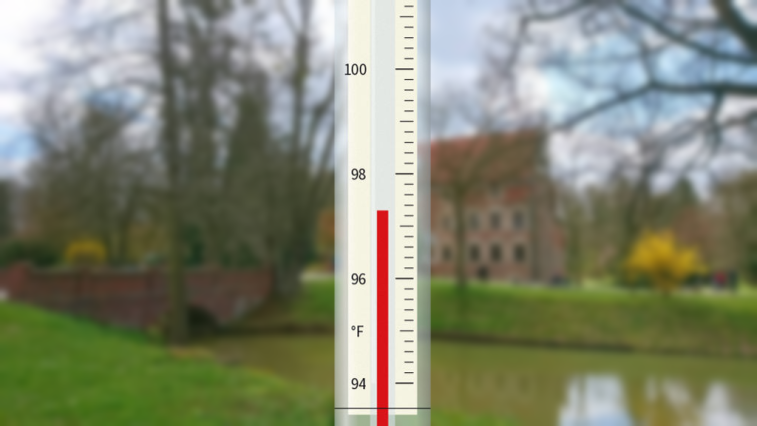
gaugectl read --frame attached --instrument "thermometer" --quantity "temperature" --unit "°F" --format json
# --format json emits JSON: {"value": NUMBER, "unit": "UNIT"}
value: {"value": 97.3, "unit": "°F"}
